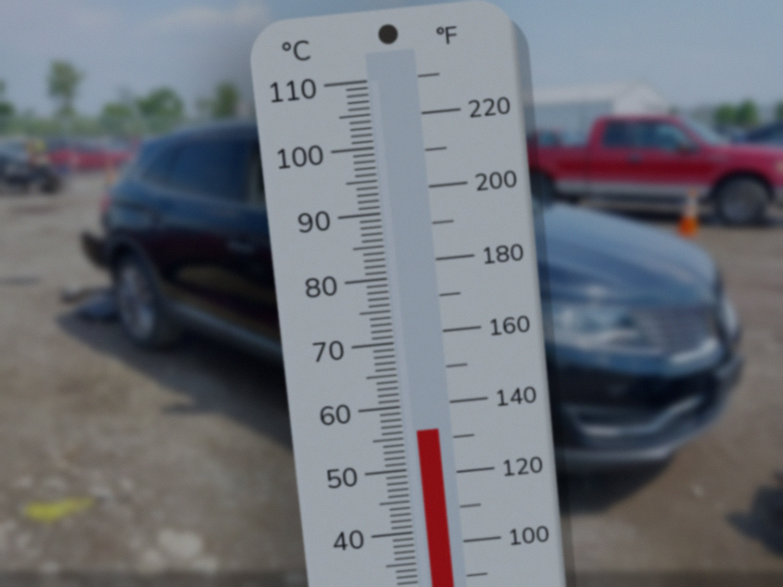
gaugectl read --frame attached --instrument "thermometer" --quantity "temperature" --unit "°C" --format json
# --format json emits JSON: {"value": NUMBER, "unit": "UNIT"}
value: {"value": 56, "unit": "°C"}
